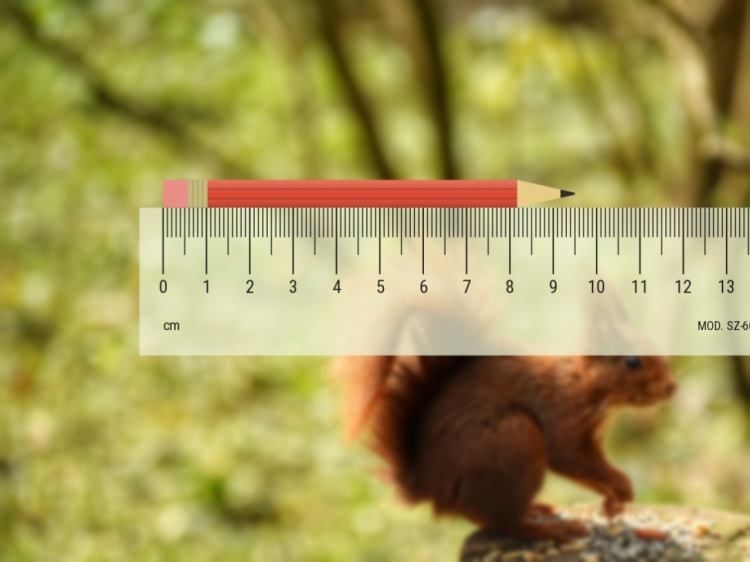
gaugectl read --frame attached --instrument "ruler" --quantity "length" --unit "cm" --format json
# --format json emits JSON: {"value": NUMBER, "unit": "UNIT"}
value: {"value": 9.5, "unit": "cm"}
